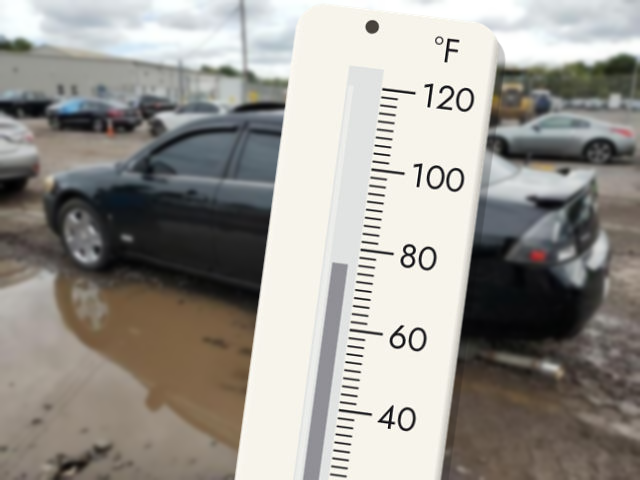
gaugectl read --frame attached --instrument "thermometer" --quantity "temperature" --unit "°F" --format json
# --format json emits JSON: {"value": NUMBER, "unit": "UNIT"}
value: {"value": 76, "unit": "°F"}
